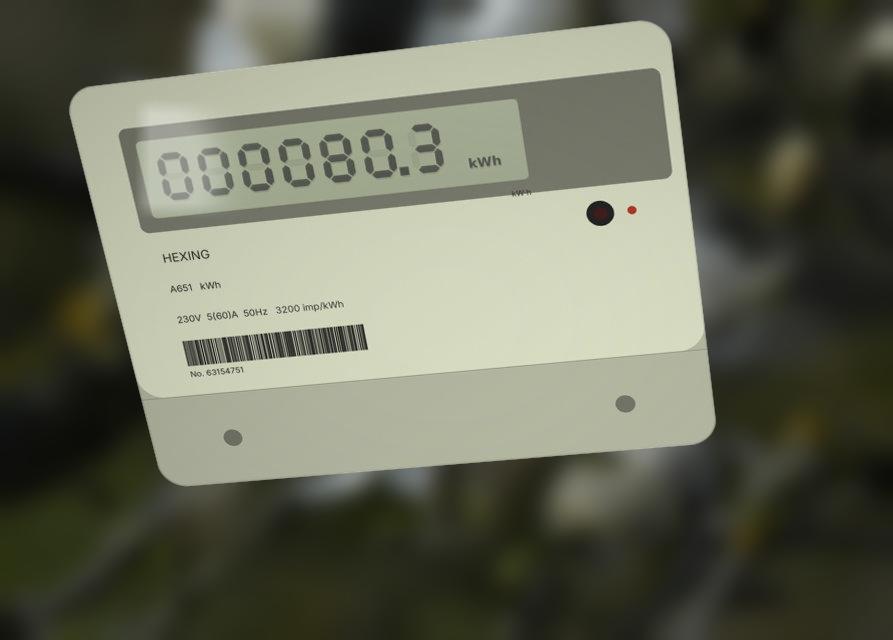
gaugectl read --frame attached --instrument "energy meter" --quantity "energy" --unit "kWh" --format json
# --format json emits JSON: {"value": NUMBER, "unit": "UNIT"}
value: {"value": 80.3, "unit": "kWh"}
